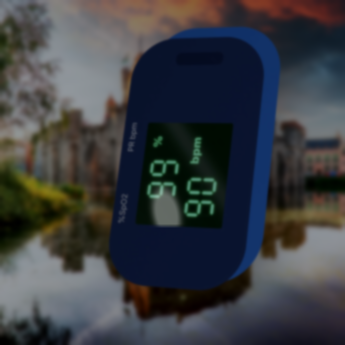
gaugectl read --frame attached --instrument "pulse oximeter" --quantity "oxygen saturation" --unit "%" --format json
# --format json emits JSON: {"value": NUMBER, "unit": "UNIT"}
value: {"value": 99, "unit": "%"}
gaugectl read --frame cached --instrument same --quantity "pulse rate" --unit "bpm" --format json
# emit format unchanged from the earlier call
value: {"value": 90, "unit": "bpm"}
